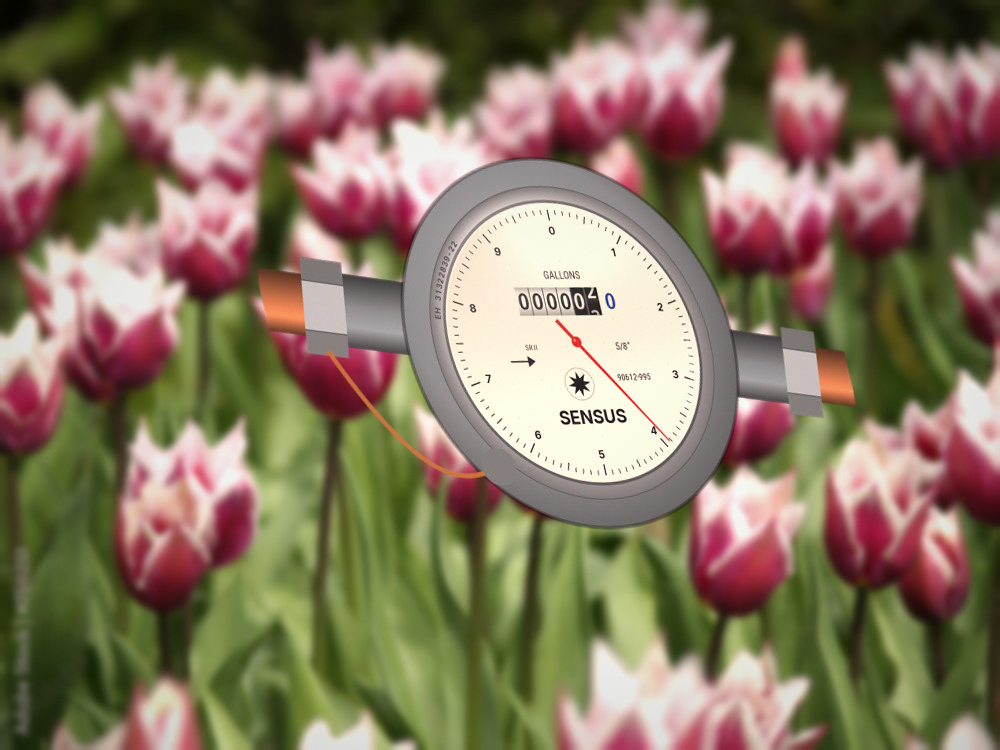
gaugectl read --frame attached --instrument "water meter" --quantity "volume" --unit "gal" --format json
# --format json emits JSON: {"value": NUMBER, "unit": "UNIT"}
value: {"value": 23.9, "unit": "gal"}
